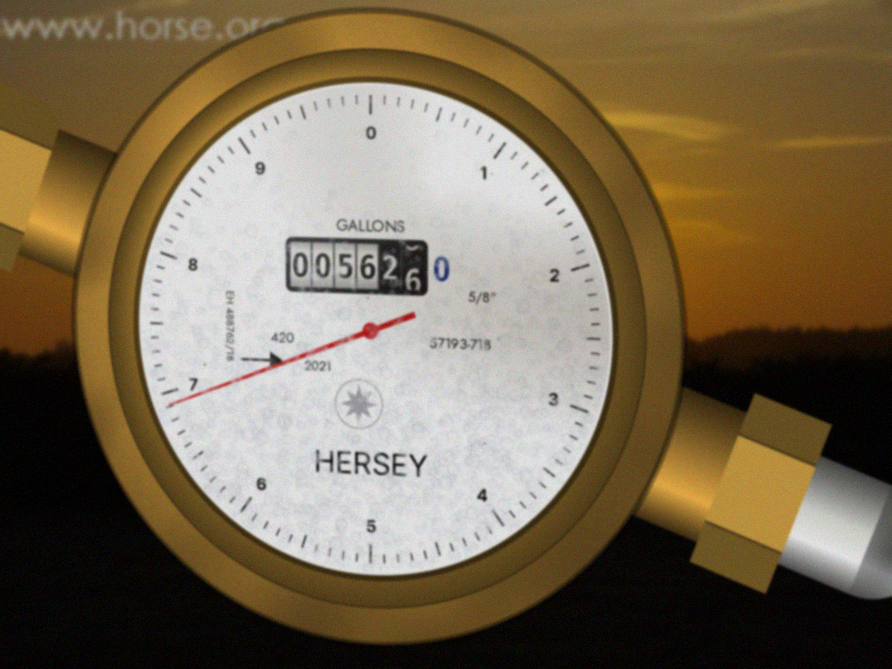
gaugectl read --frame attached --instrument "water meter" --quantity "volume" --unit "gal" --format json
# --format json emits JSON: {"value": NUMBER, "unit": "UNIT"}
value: {"value": 56256.9, "unit": "gal"}
